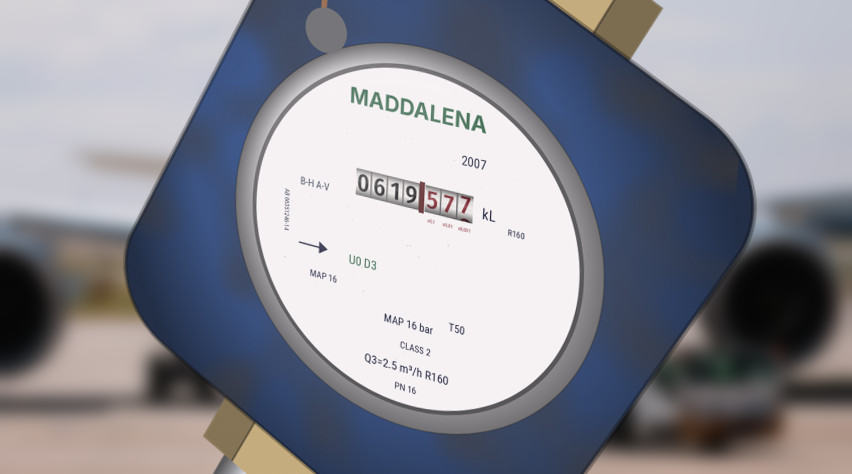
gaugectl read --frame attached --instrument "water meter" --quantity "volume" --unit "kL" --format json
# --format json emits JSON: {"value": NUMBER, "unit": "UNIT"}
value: {"value": 619.577, "unit": "kL"}
